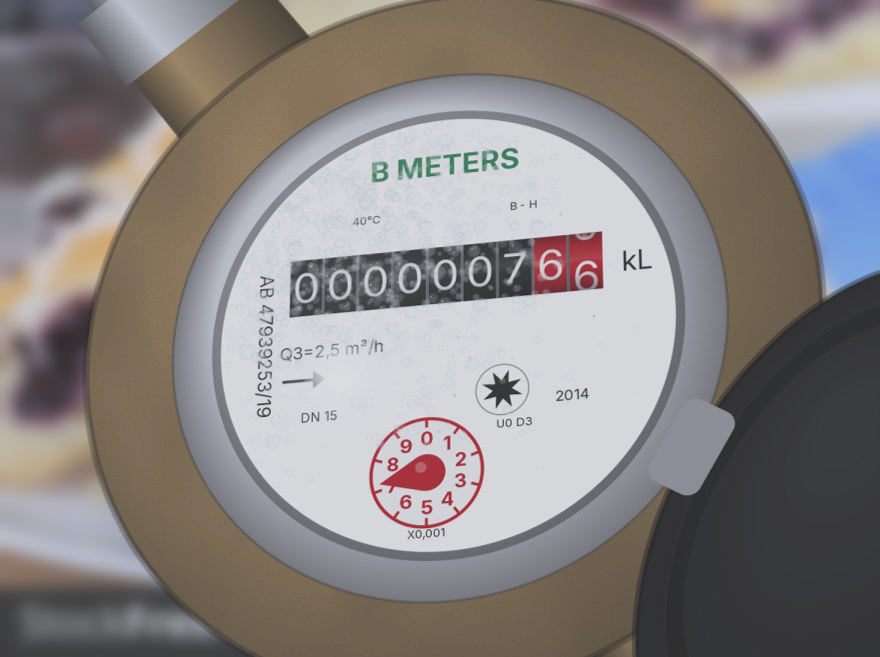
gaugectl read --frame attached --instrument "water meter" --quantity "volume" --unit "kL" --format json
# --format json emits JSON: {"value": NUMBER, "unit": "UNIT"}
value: {"value": 7.657, "unit": "kL"}
